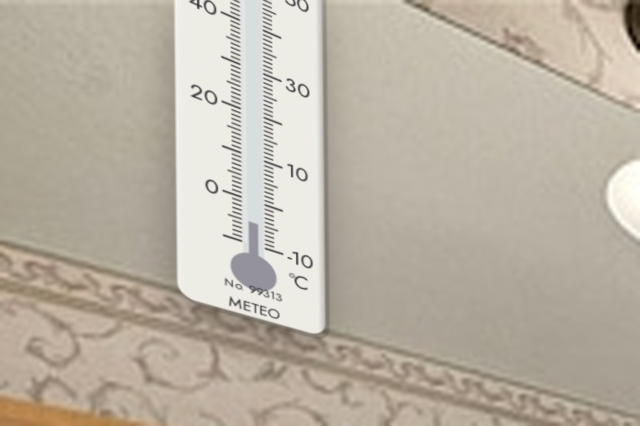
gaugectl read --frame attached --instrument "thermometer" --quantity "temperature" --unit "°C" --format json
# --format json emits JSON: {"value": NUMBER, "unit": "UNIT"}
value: {"value": -5, "unit": "°C"}
